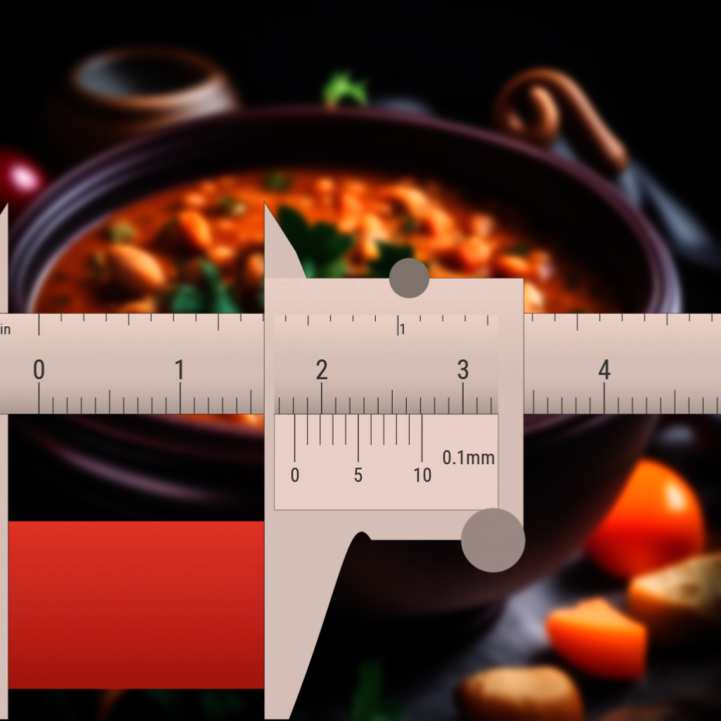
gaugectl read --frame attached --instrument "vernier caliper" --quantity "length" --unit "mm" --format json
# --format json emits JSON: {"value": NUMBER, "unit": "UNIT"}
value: {"value": 18.1, "unit": "mm"}
